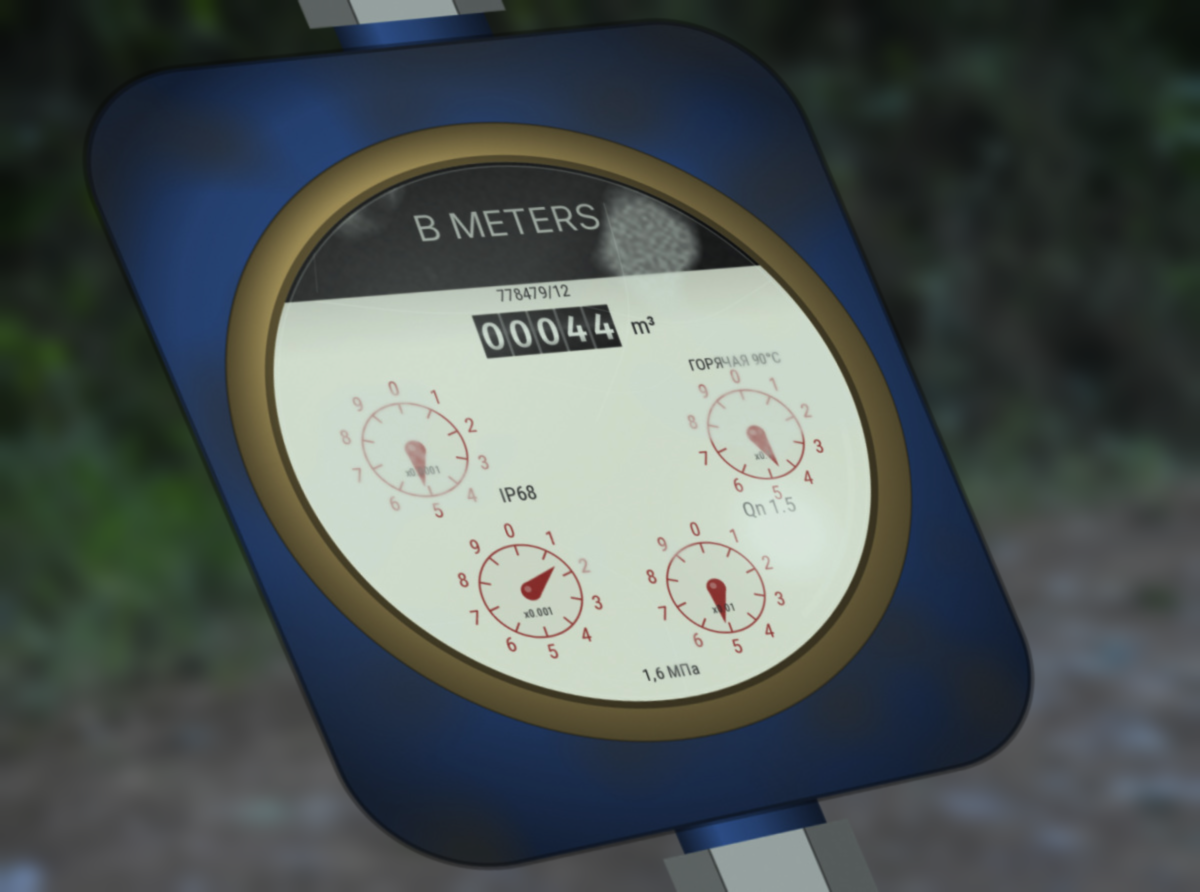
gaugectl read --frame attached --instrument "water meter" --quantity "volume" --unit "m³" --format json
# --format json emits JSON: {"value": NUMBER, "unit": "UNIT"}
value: {"value": 44.4515, "unit": "m³"}
